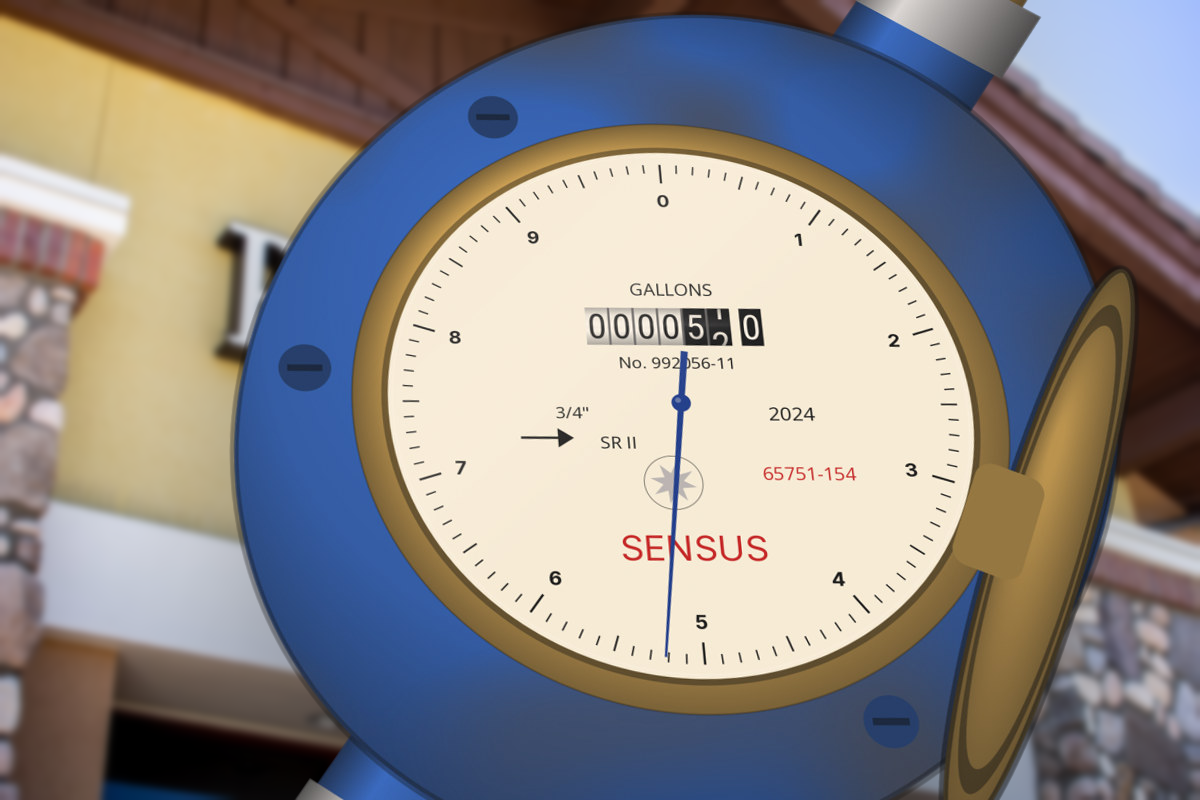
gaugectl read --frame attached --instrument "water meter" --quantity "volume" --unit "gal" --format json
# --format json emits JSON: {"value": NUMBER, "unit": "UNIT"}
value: {"value": 515.2, "unit": "gal"}
